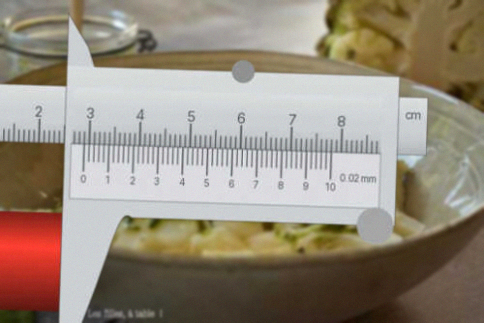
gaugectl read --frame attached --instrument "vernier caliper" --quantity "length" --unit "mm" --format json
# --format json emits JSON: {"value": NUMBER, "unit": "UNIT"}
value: {"value": 29.0, "unit": "mm"}
